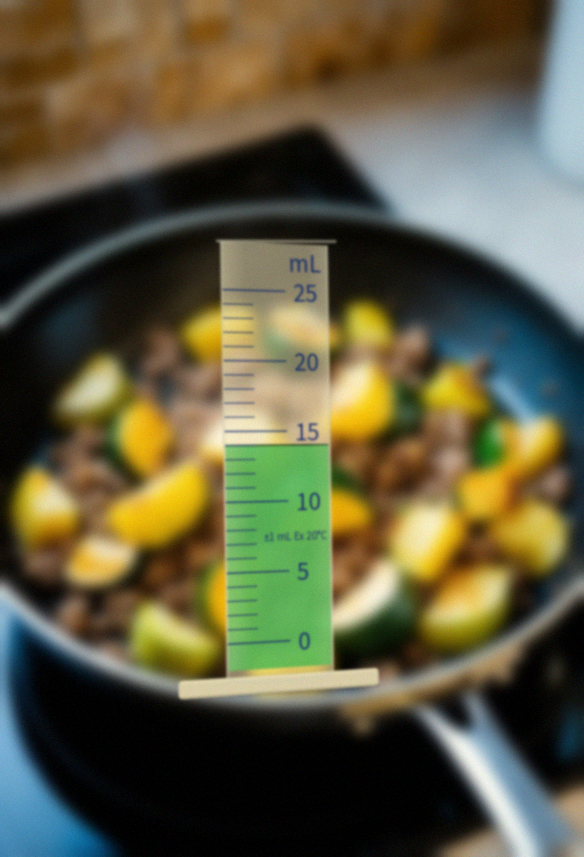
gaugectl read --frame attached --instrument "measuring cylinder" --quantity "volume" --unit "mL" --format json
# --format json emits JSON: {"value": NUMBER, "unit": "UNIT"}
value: {"value": 14, "unit": "mL"}
